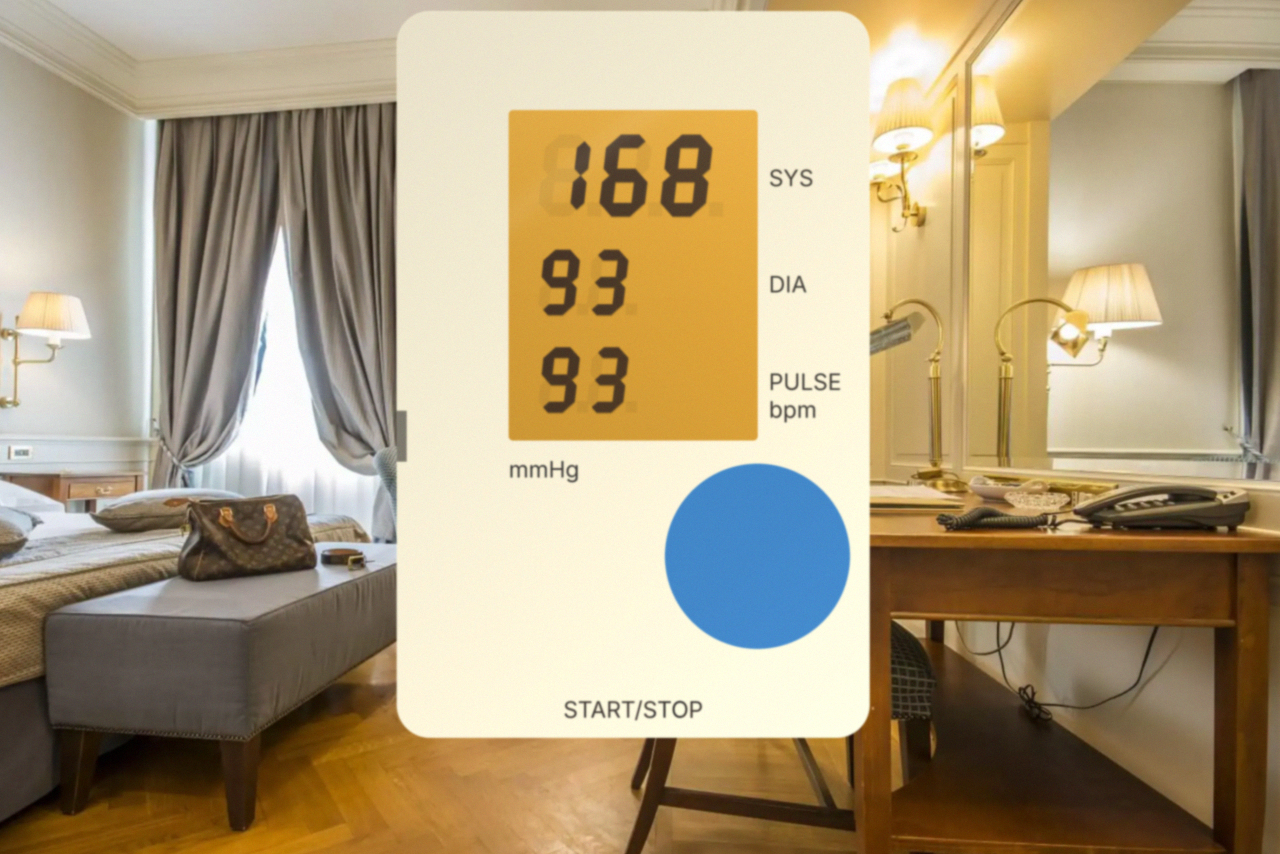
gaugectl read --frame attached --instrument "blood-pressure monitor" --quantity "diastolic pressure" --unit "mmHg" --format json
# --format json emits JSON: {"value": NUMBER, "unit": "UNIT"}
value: {"value": 93, "unit": "mmHg"}
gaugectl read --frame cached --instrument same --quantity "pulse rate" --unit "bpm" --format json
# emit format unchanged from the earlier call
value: {"value": 93, "unit": "bpm"}
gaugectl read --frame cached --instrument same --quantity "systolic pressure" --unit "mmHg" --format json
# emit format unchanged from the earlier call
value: {"value": 168, "unit": "mmHg"}
